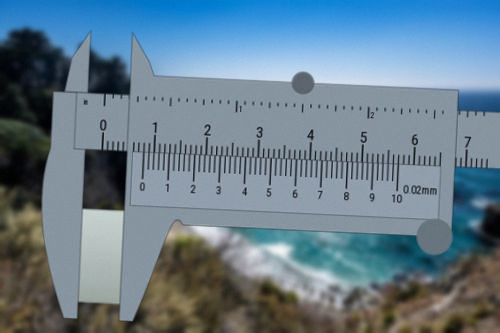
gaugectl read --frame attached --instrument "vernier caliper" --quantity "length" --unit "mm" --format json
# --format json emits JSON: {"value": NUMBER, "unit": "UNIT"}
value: {"value": 8.0, "unit": "mm"}
